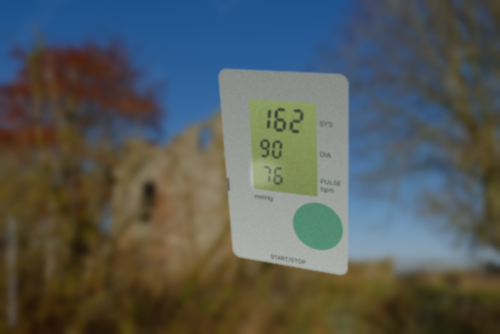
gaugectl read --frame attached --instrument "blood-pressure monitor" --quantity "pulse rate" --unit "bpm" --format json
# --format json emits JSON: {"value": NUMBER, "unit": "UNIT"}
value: {"value": 76, "unit": "bpm"}
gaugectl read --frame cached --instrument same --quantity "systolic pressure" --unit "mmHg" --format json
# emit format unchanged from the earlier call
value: {"value": 162, "unit": "mmHg"}
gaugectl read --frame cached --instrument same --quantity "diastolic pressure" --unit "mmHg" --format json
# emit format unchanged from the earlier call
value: {"value": 90, "unit": "mmHg"}
